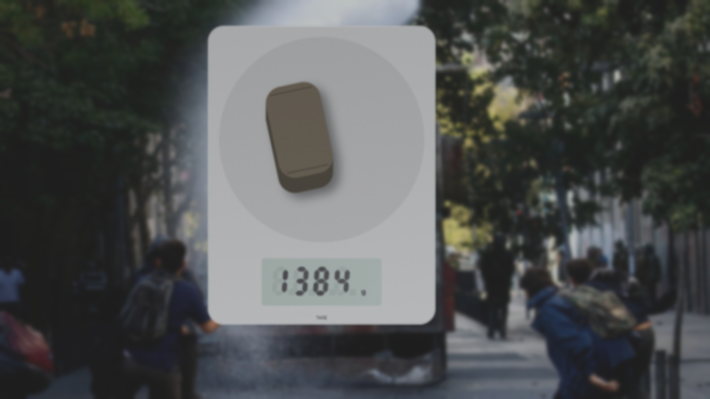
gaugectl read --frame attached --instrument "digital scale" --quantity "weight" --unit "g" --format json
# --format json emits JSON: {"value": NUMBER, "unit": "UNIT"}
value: {"value": 1384, "unit": "g"}
